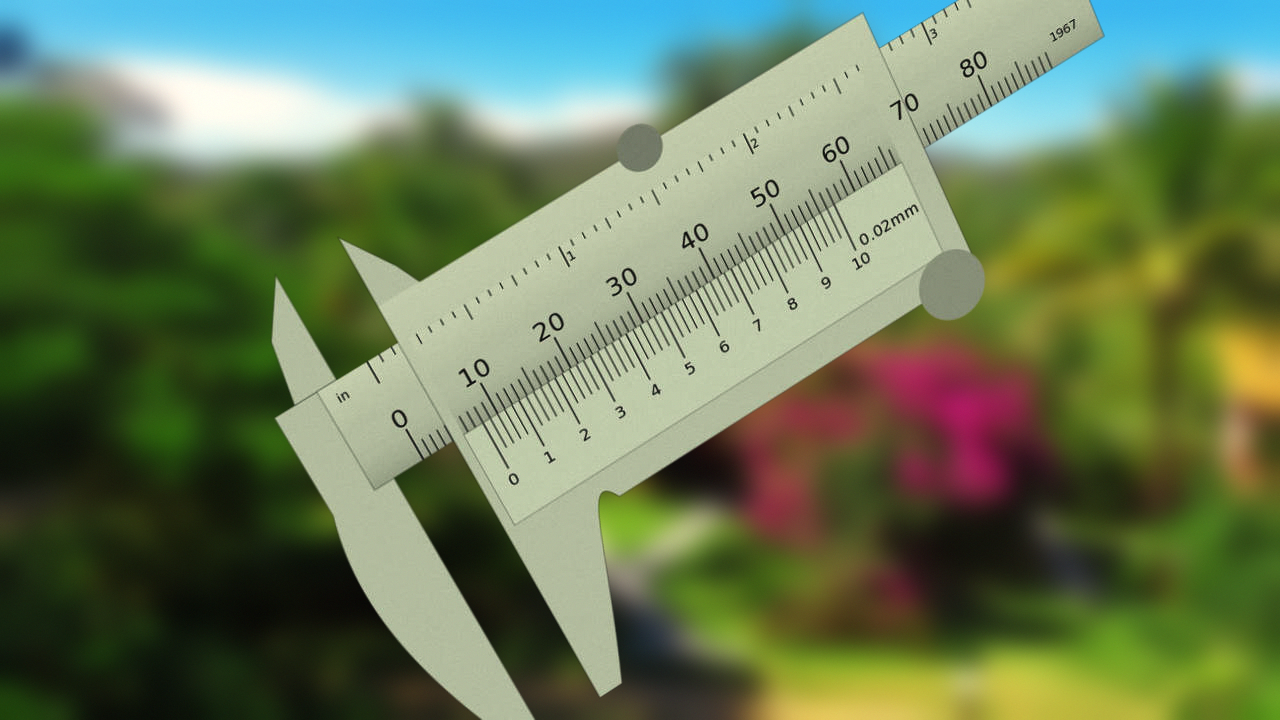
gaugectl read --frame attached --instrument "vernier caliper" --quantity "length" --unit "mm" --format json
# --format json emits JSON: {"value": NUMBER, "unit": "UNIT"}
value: {"value": 8.0, "unit": "mm"}
